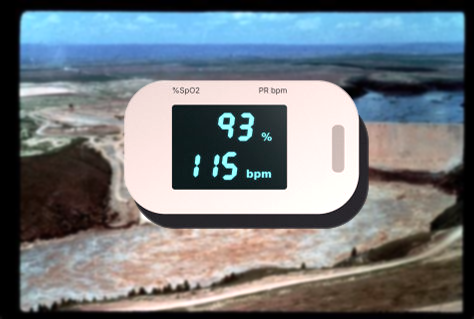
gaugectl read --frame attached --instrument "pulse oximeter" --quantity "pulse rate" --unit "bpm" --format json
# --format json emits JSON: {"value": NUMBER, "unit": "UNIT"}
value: {"value": 115, "unit": "bpm"}
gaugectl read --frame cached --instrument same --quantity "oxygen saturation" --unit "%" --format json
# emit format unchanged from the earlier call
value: {"value": 93, "unit": "%"}
